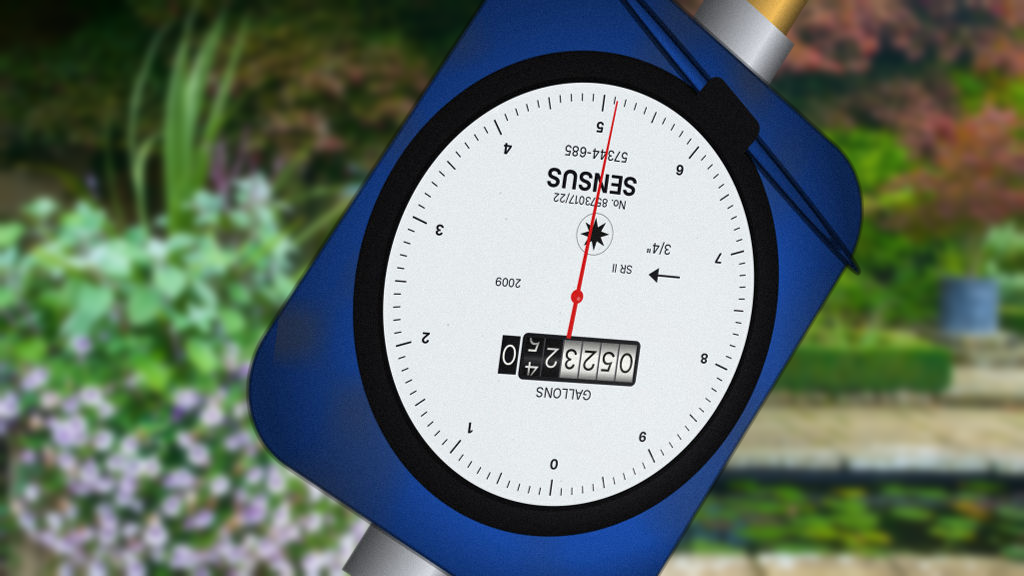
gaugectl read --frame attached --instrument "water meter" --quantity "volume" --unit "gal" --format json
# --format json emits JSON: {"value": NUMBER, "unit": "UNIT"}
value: {"value": 523245.1, "unit": "gal"}
